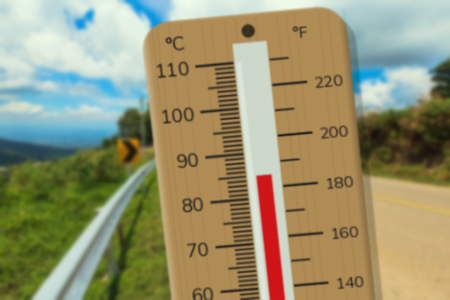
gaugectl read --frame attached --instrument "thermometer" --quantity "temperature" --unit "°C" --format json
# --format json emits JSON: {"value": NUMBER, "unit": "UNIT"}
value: {"value": 85, "unit": "°C"}
